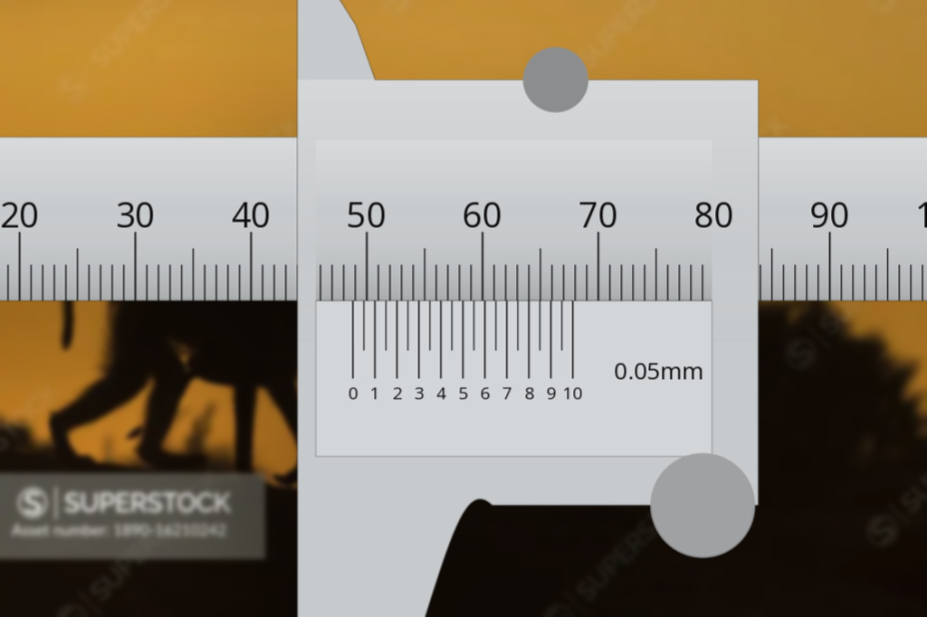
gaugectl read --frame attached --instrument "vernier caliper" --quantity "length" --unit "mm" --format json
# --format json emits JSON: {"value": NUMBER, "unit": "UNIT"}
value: {"value": 48.8, "unit": "mm"}
